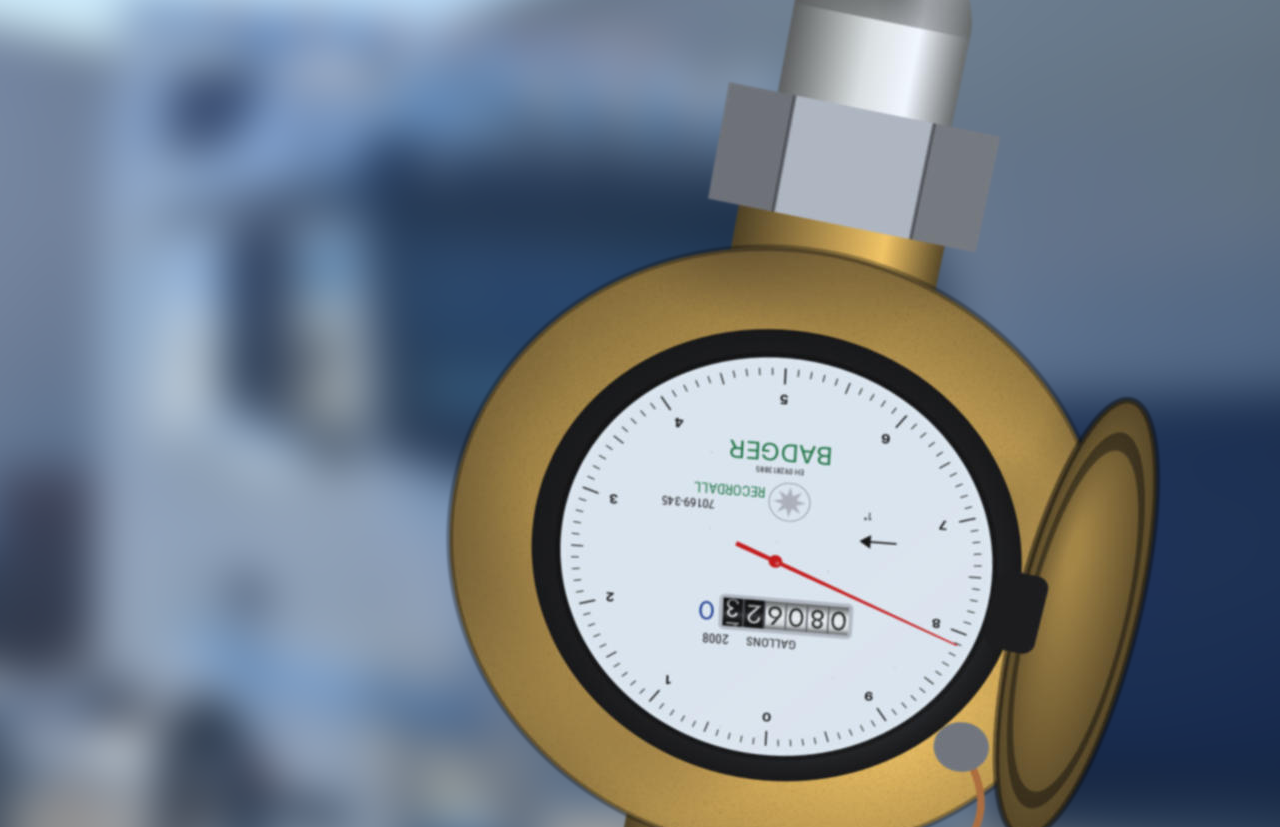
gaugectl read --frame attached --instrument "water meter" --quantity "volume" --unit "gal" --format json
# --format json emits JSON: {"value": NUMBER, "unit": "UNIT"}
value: {"value": 806228.1, "unit": "gal"}
